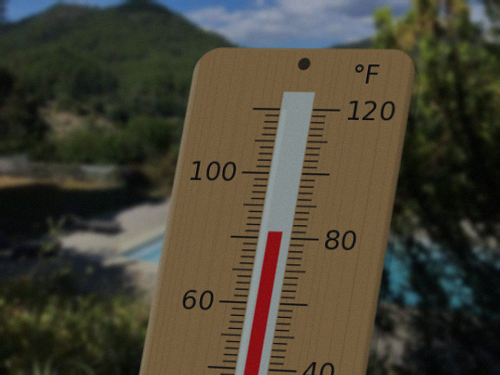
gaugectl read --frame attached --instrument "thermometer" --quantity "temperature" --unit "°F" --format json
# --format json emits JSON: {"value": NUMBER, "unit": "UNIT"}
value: {"value": 82, "unit": "°F"}
